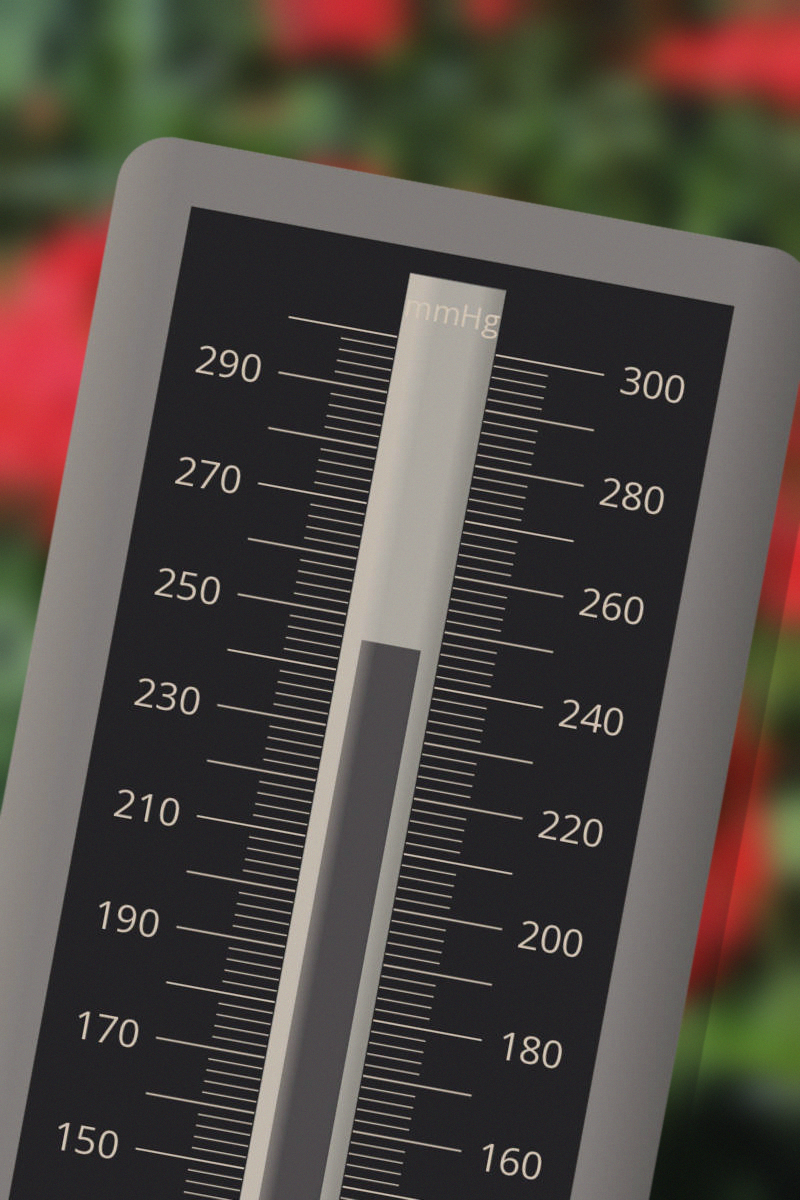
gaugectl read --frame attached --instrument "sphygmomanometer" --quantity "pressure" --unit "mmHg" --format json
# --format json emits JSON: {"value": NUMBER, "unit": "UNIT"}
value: {"value": 246, "unit": "mmHg"}
